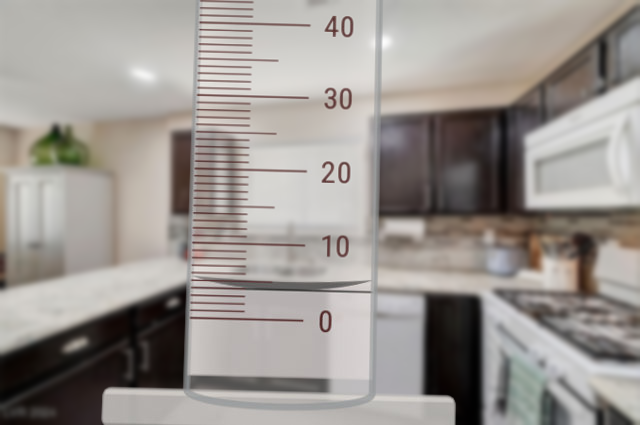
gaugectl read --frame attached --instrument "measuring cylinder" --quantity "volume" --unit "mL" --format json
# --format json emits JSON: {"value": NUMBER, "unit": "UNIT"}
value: {"value": 4, "unit": "mL"}
